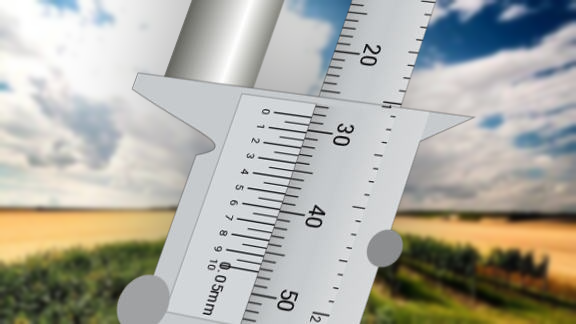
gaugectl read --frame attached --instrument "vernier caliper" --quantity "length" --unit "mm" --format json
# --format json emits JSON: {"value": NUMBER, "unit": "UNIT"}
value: {"value": 28.4, "unit": "mm"}
